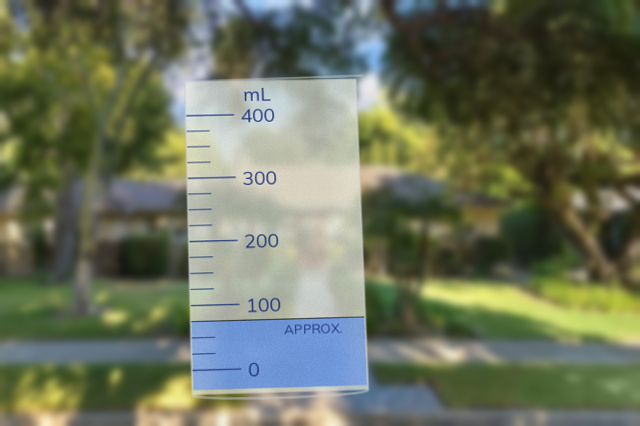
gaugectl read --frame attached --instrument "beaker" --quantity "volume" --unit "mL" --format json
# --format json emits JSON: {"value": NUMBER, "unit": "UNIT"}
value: {"value": 75, "unit": "mL"}
